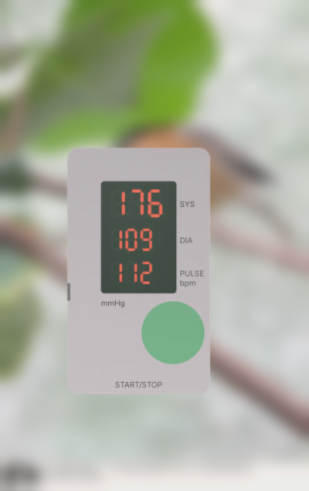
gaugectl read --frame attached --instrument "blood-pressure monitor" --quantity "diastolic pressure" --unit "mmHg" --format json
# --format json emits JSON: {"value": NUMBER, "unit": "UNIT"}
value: {"value": 109, "unit": "mmHg"}
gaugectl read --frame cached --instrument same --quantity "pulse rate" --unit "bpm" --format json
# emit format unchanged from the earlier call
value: {"value": 112, "unit": "bpm"}
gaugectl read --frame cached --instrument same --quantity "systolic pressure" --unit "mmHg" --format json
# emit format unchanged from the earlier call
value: {"value": 176, "unit": "mmHg"}
